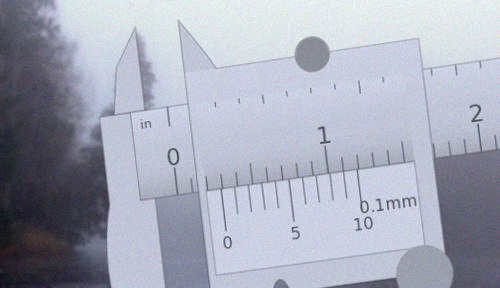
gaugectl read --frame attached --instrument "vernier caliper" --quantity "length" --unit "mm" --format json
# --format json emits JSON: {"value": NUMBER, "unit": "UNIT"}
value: {"value": 2.9, "unit": "mm"}
